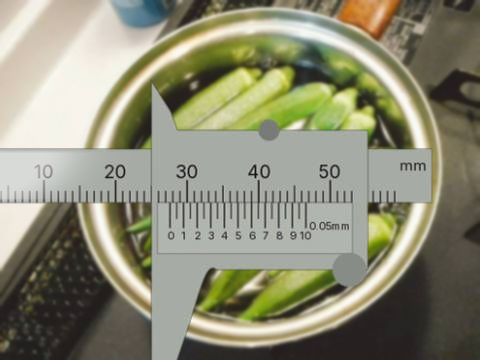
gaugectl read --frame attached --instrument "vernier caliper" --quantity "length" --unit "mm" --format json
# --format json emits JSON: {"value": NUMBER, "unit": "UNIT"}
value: {"value": 27.6, "unit": "mm"}
